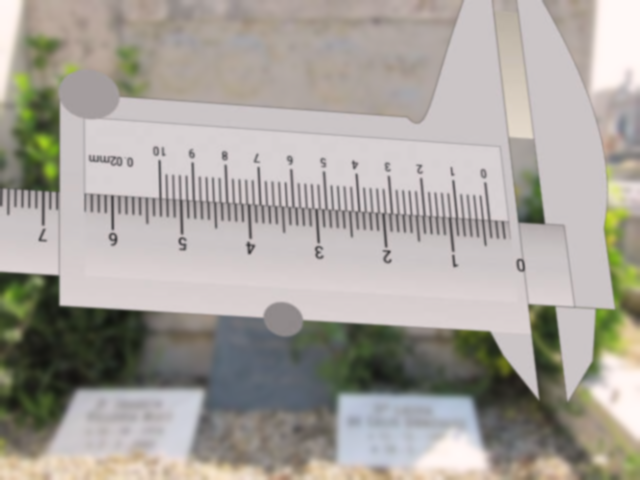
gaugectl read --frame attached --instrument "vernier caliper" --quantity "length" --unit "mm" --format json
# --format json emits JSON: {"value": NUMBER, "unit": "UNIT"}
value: {"value": 4.0, "unit": "mm"}
